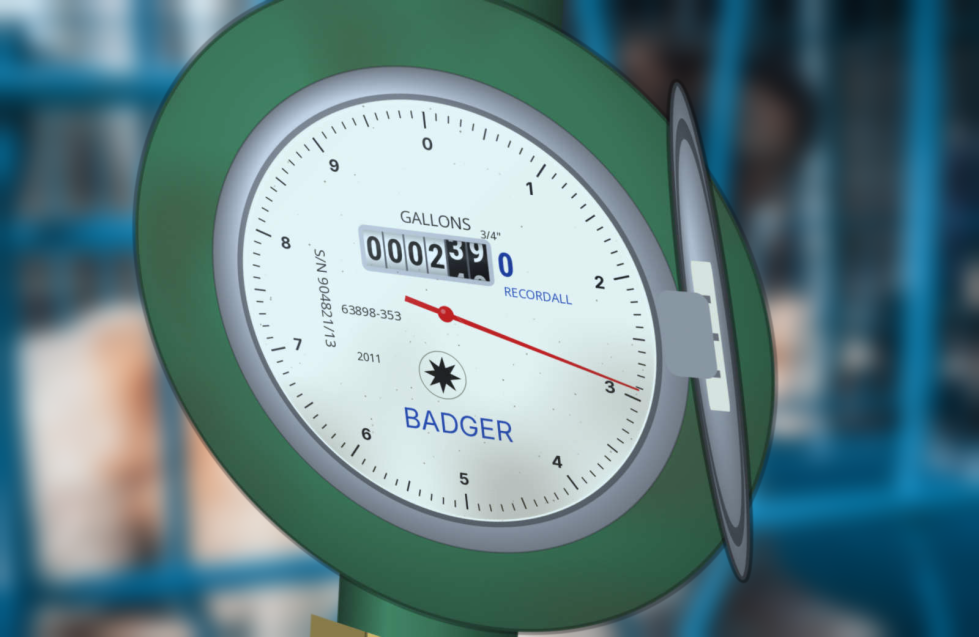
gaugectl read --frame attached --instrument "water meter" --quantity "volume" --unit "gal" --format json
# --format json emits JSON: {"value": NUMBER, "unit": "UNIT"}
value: {"value": 2392.9, "unit": "gal"}
